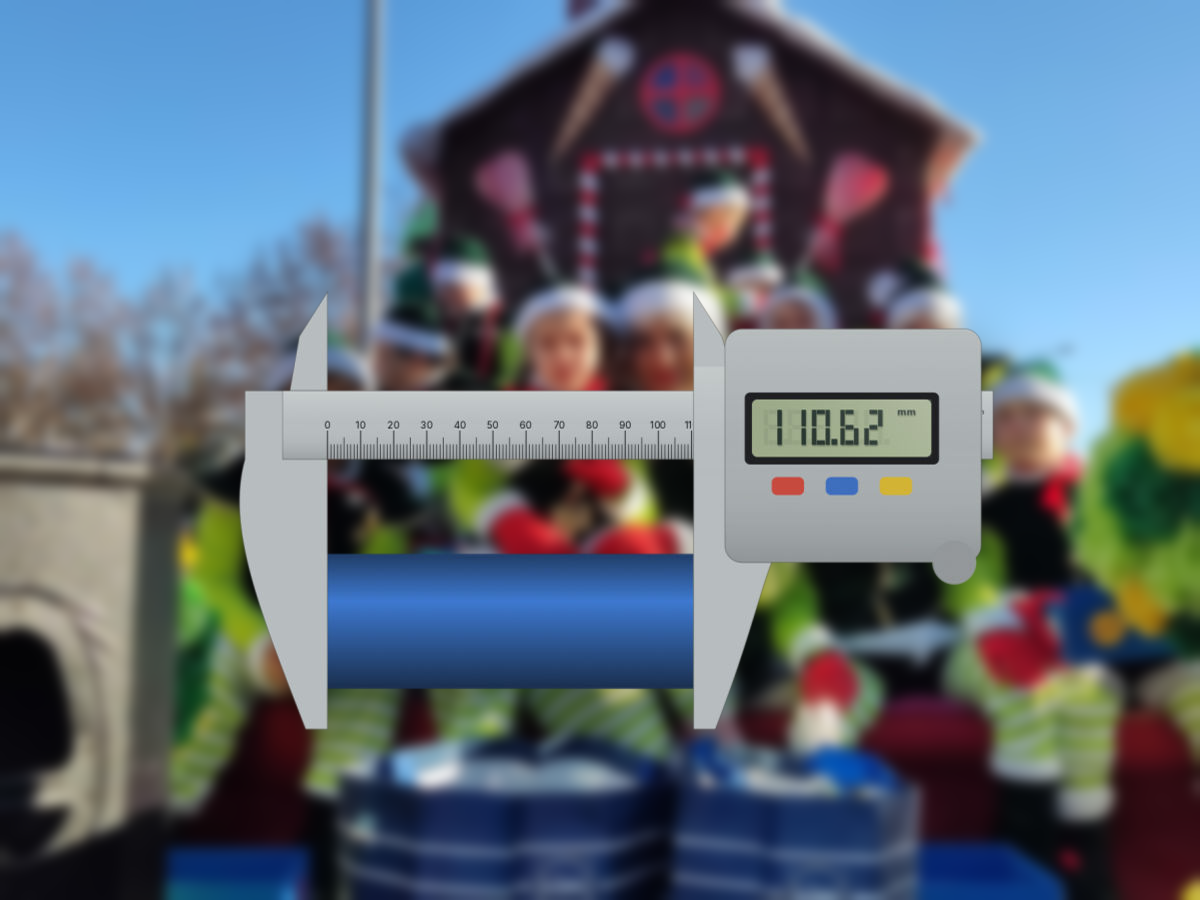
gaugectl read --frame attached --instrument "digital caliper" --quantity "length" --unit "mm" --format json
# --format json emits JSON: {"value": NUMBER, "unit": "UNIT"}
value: {"value": 110.62, "unit": "mm"}
